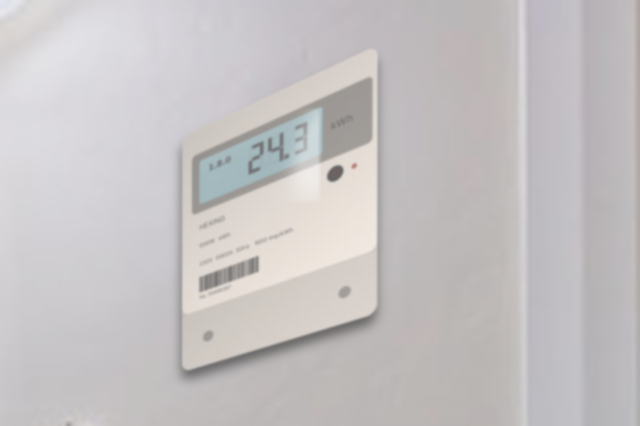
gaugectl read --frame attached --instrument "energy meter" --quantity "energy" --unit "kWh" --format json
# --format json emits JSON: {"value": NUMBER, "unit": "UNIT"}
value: {"value": 24.3, "unit": "kWh"}
